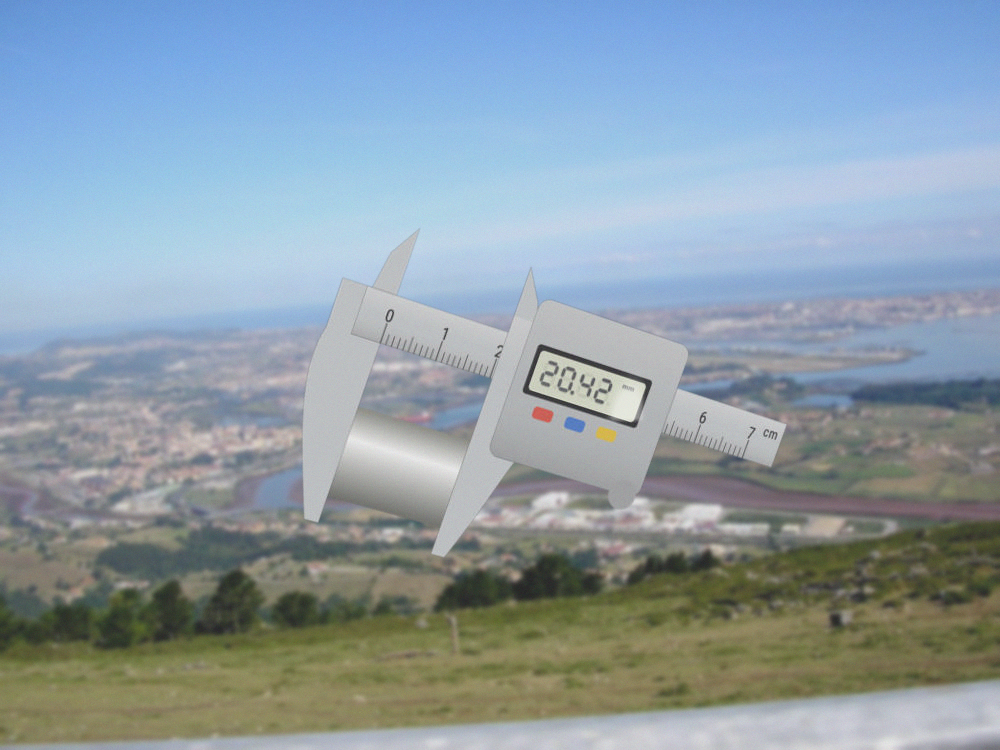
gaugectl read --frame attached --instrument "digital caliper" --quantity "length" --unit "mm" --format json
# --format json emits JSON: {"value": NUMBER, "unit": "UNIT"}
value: {"value": 20.42, "unit": "mm"}
